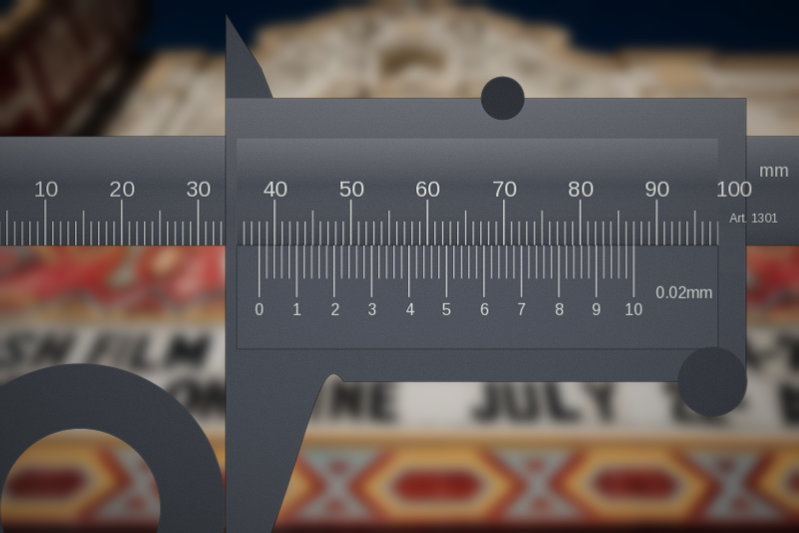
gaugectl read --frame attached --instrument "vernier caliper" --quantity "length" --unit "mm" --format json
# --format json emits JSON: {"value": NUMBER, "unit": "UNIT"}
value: {"value": 38.0, "unit": "mm"}
